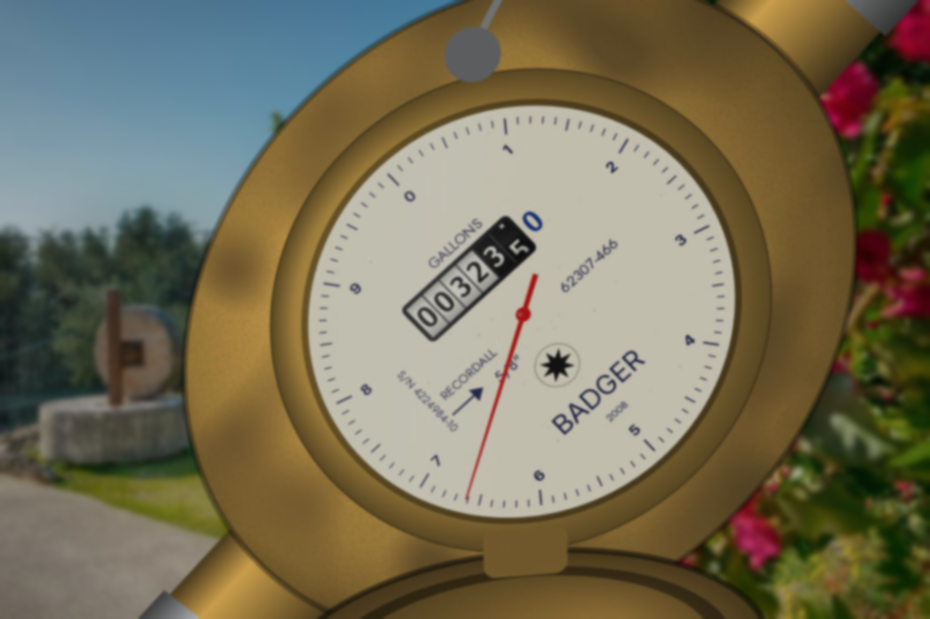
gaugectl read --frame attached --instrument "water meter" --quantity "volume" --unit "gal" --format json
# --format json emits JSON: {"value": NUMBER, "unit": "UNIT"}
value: {"value": 32346.6, "unit": "gal"}
